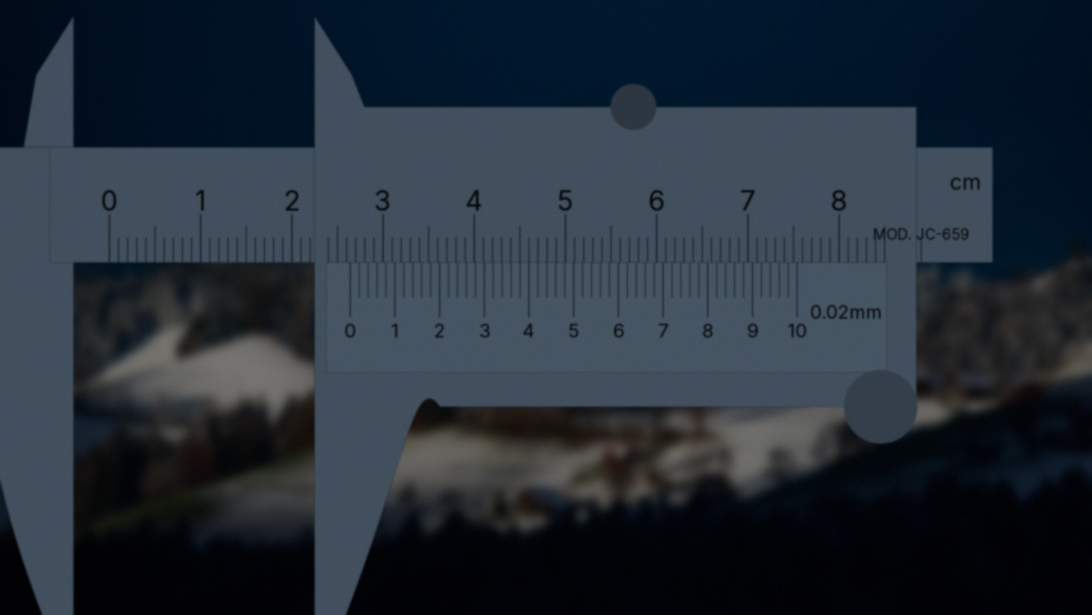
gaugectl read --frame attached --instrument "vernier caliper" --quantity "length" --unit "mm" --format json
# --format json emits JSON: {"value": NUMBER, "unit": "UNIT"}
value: {"value": 26.4, "unit": "mm"}
